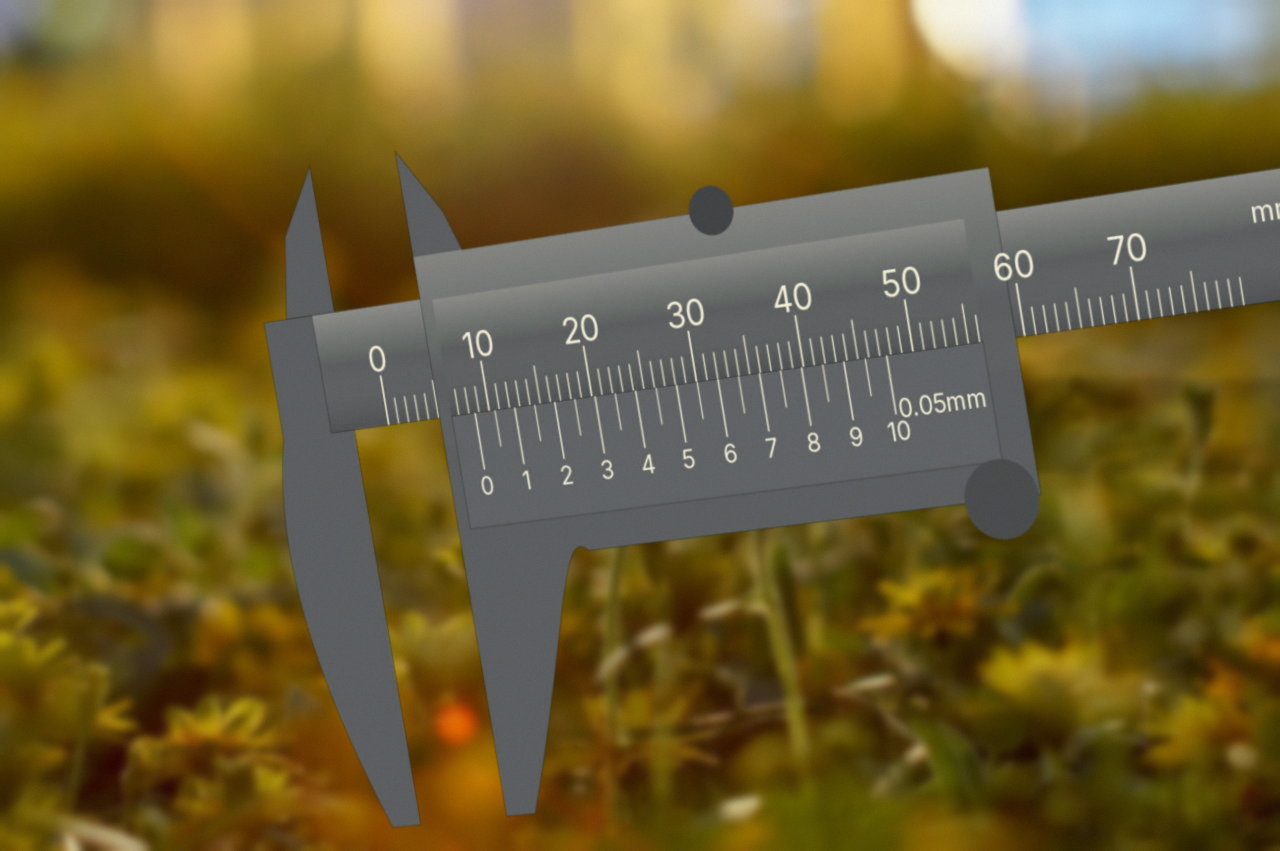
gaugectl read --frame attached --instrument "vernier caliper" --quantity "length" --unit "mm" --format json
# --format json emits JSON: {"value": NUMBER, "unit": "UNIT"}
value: {"value": 8.6, "unit": "mm"}
